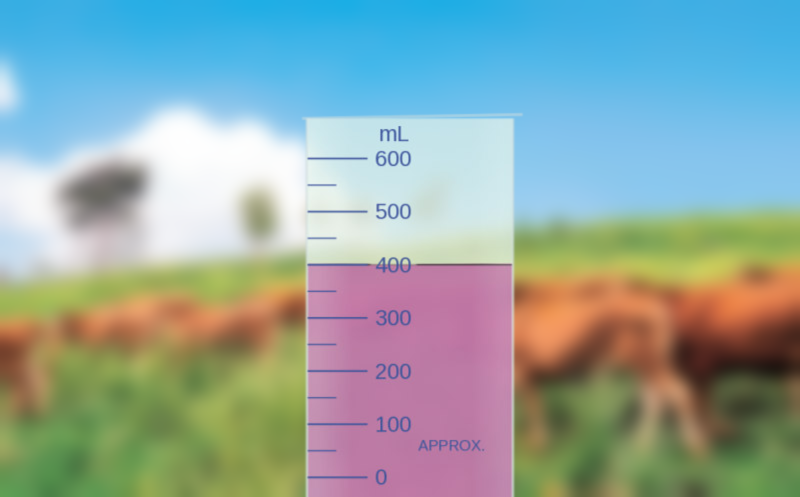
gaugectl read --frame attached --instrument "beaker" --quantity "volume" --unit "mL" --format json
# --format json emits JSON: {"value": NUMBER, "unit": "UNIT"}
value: {"value": 400, "unit": "mL"}
